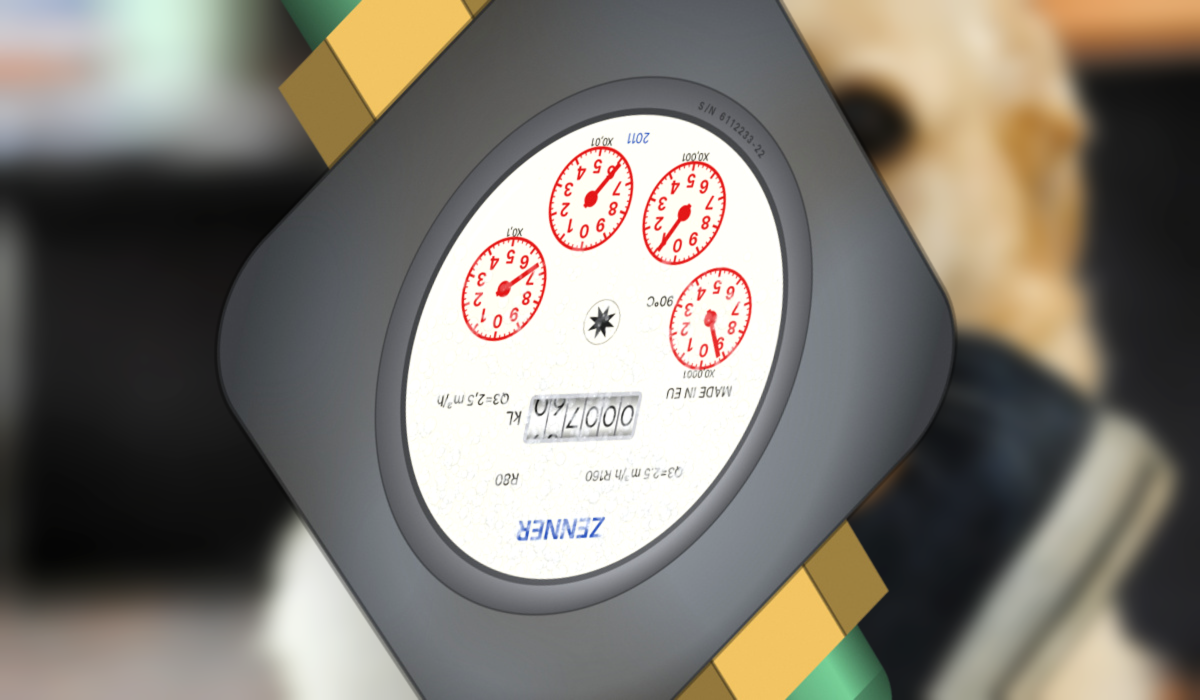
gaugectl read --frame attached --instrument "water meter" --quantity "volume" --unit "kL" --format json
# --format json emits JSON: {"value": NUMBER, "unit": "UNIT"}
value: {"value": 759.6609, "unit": "kL"}
